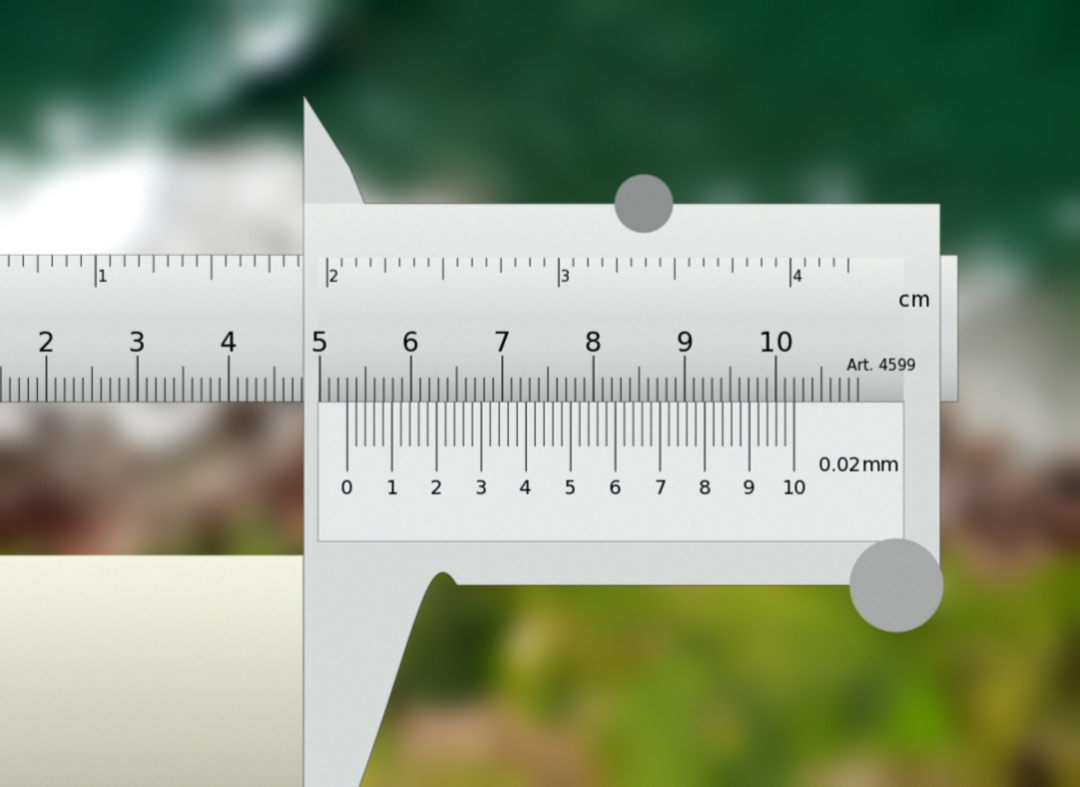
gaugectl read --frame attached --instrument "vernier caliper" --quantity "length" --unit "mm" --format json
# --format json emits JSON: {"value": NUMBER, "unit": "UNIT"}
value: {"value": 53.0, "unit": "mm"}
